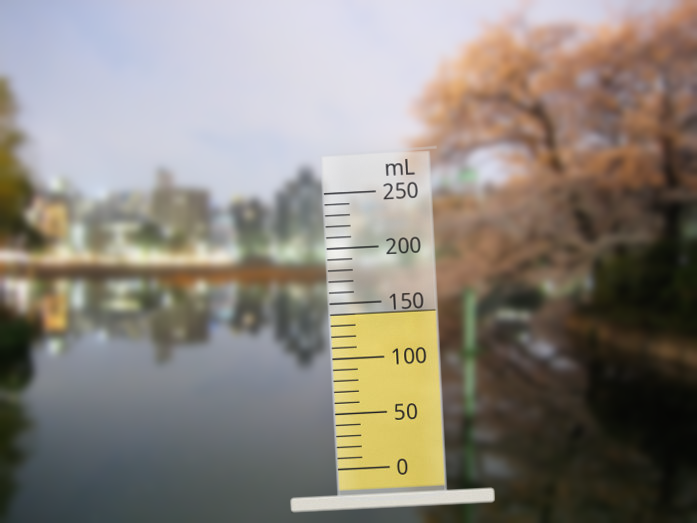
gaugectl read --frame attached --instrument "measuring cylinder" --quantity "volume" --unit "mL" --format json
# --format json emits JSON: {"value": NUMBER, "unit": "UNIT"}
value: {"value": 140, "unit": "mL"}
